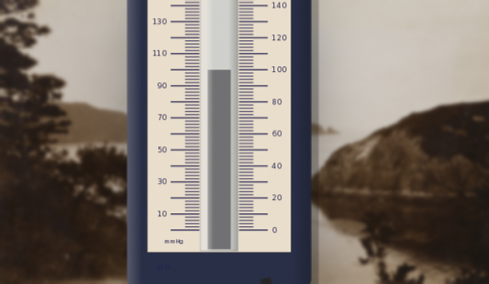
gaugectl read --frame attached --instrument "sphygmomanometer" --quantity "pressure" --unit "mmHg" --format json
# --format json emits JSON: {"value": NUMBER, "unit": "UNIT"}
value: {"value": 100, "unit": "mmHg"}
